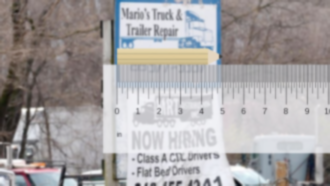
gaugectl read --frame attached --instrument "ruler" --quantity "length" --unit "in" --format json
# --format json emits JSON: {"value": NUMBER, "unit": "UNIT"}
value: {"value": 5, "unit": "in"}
